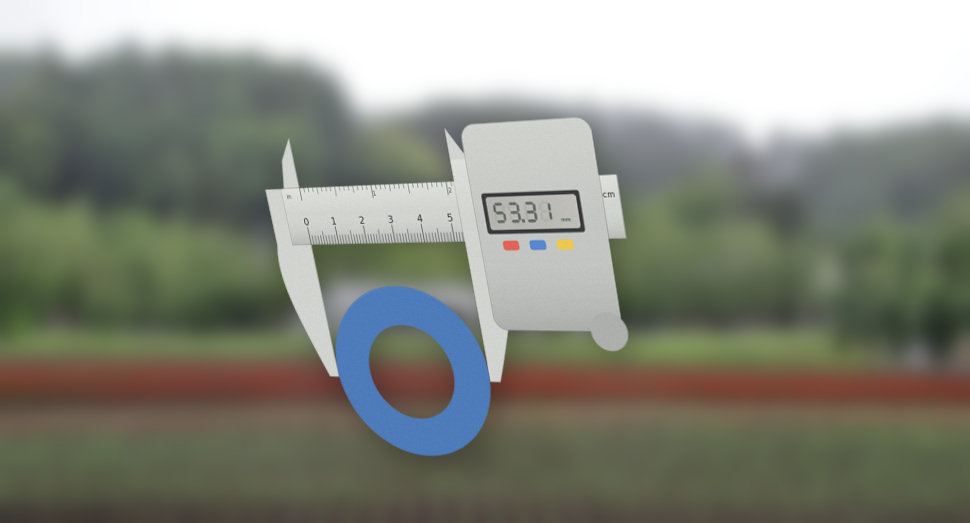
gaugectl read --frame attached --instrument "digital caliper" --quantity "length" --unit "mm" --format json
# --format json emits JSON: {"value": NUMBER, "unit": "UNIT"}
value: {"value": 53.31, "unit": "mm"}
